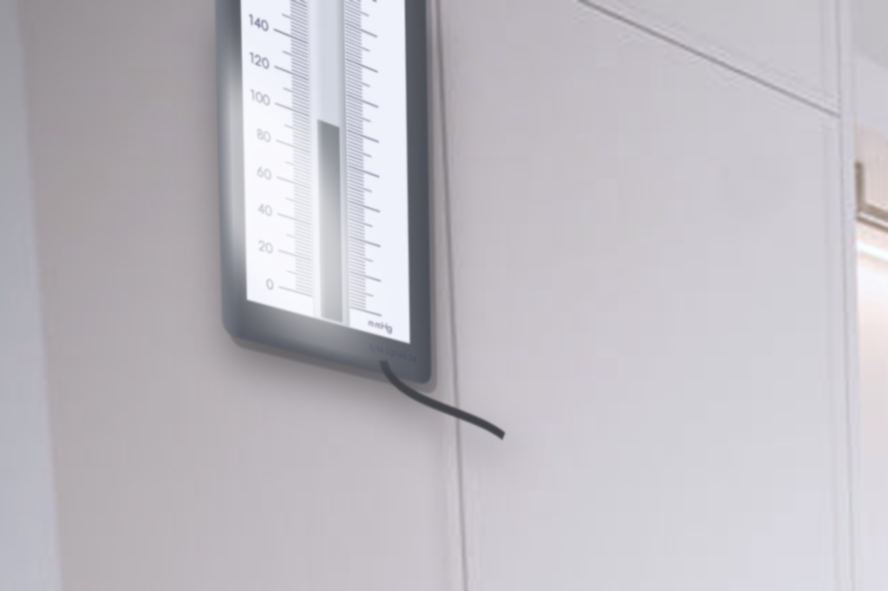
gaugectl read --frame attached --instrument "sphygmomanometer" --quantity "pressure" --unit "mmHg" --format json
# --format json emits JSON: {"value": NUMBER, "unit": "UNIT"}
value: {"value": 100, "unit": "mmHg"}
